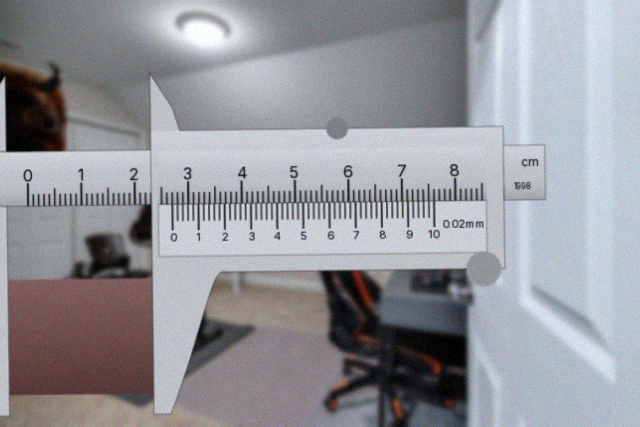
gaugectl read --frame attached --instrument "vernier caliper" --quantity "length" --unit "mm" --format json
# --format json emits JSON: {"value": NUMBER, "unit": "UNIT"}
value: {"value": 27.0, "unit": "mm"}
